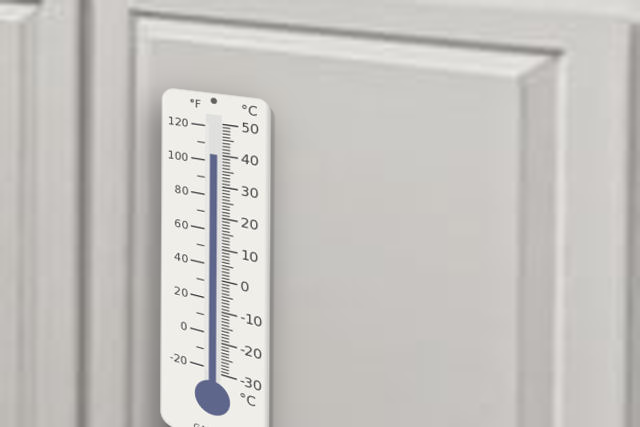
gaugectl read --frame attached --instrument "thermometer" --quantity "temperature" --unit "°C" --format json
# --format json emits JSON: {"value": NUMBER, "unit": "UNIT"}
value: {"value": 40, "unit": "°C"}
